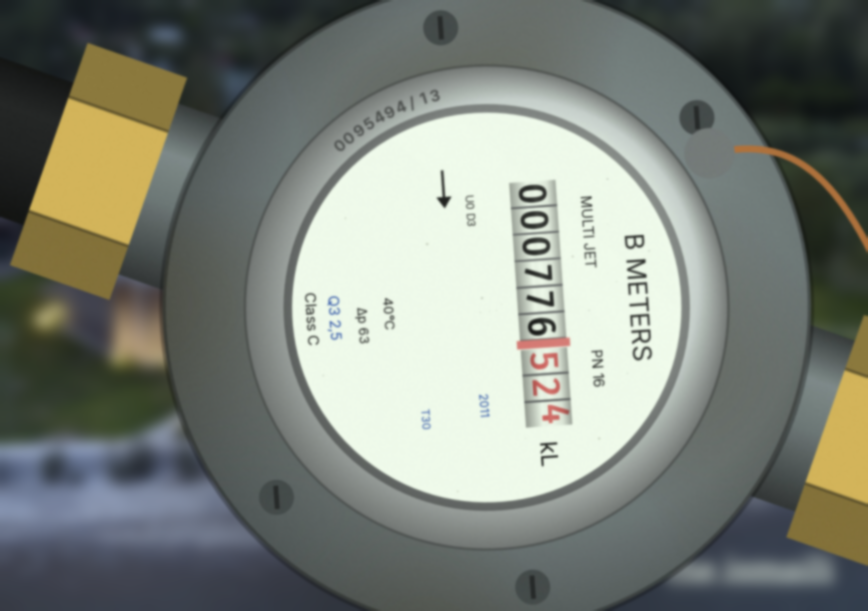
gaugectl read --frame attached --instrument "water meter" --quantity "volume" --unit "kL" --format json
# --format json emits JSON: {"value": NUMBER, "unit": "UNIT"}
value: {"value": 776.524, "unit": "kL"}
